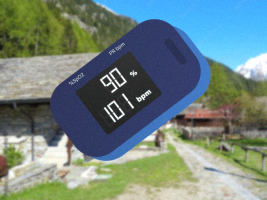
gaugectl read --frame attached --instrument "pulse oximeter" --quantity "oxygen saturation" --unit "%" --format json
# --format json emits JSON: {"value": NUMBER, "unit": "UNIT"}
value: {"value": 90, "unit": "%"}
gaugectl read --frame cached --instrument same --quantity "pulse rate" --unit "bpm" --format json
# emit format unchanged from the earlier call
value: {"value": 101, "unit": "bpm"}
